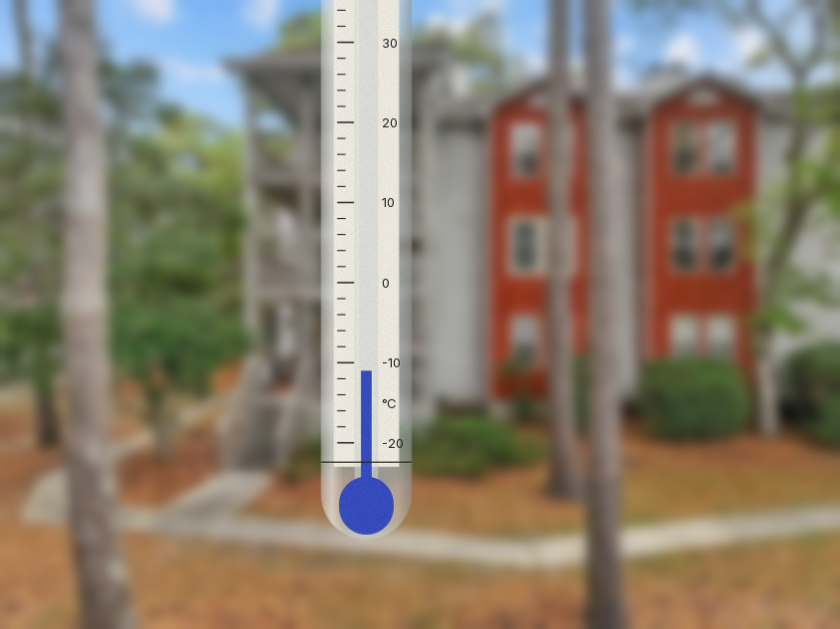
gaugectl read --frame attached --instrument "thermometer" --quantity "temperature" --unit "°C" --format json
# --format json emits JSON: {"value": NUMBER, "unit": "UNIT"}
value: {"value": -11, "unit": "°C"}
